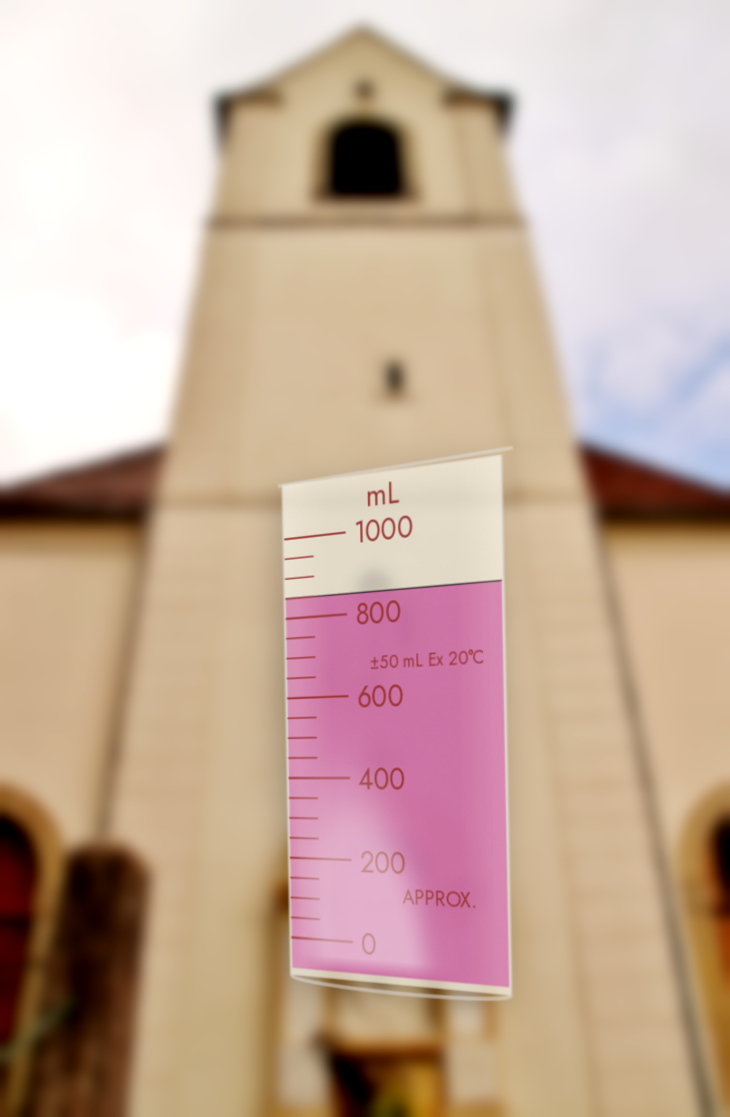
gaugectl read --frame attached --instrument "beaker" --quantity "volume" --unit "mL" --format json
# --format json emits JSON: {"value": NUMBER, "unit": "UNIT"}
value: {"value": 850, "unit": "mL"}
